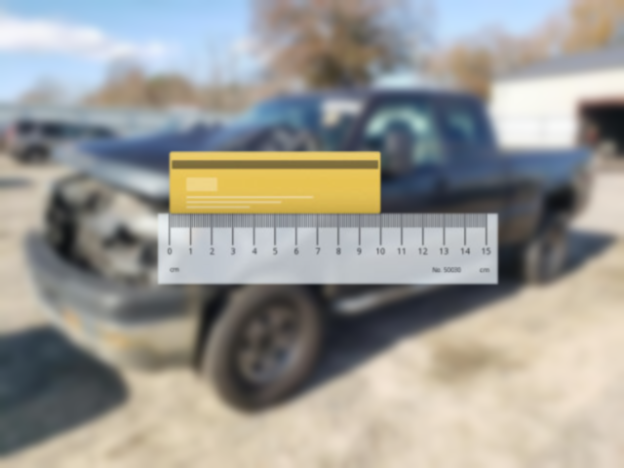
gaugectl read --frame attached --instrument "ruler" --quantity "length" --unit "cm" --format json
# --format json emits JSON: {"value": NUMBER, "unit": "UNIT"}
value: {"value": 10, "unit": "cm"}
